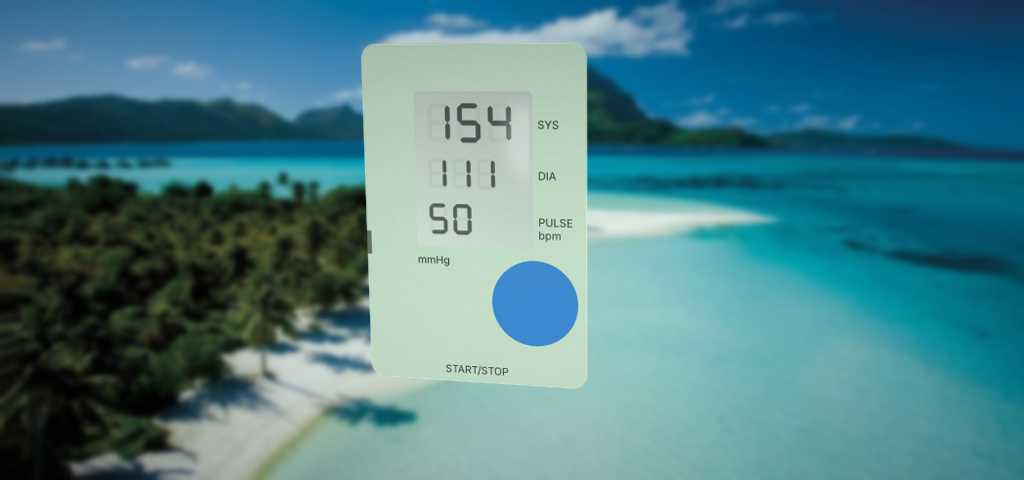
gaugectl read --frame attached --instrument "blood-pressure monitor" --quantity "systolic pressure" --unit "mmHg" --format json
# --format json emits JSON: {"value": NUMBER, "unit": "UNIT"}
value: {"value": 154, "unit": "mmHg"}
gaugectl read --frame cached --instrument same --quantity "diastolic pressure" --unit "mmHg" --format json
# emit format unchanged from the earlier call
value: {"value": 111, "unit": "mmHg"}
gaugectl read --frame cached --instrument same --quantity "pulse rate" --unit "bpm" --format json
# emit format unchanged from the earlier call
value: {"value": 50, "unit": "bpm"}
